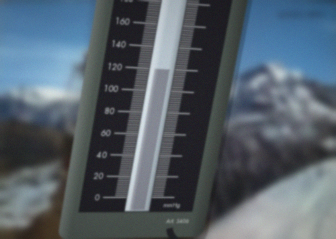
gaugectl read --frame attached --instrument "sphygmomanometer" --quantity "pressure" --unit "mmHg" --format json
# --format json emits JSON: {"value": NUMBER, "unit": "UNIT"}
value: {"value": 120, "unit": "mmHg"}
